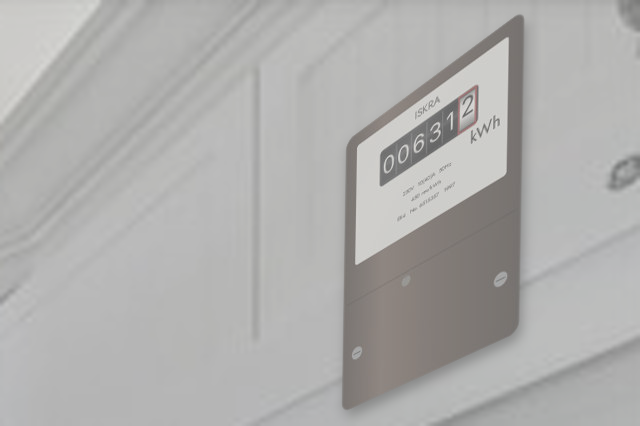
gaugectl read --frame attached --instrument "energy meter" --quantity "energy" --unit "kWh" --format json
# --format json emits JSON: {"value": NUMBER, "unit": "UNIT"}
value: {"value": 631.2, "unit": "kWh"}
